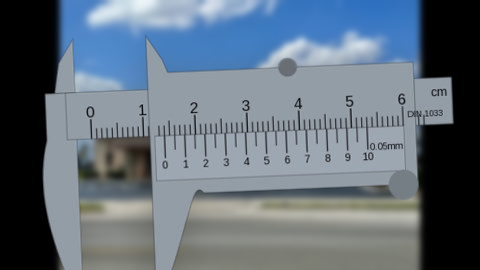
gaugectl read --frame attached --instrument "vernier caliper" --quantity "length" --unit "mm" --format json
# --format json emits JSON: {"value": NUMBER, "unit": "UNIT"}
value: {"value": 14.0, "unit": "mm"}
